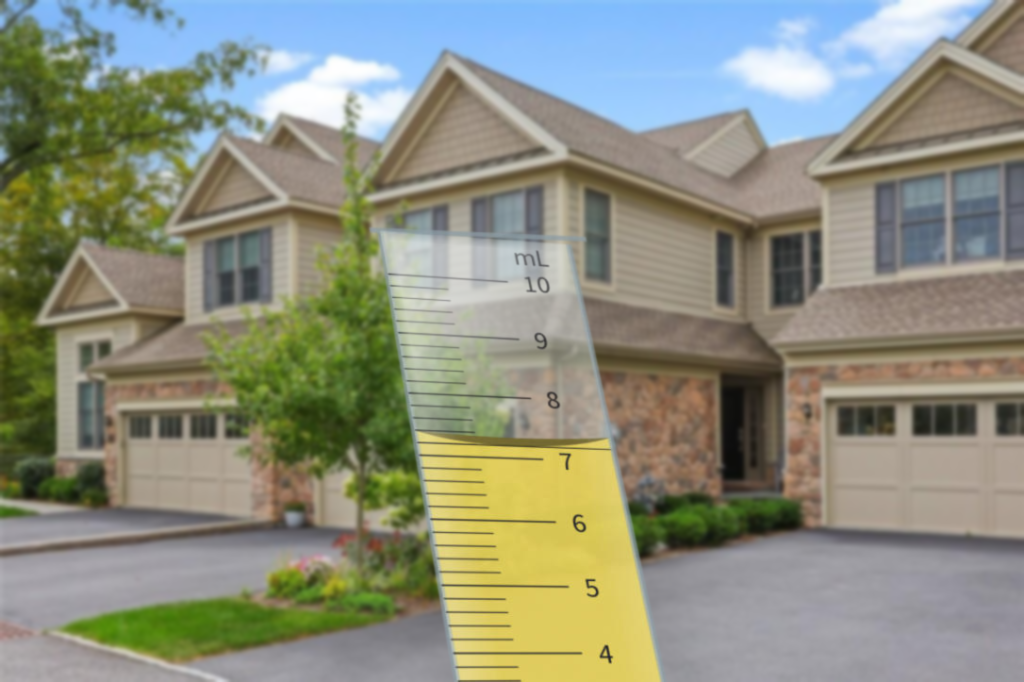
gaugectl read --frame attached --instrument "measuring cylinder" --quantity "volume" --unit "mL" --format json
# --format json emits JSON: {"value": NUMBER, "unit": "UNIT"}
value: {"value": 7.2, "unit": "mL"}
